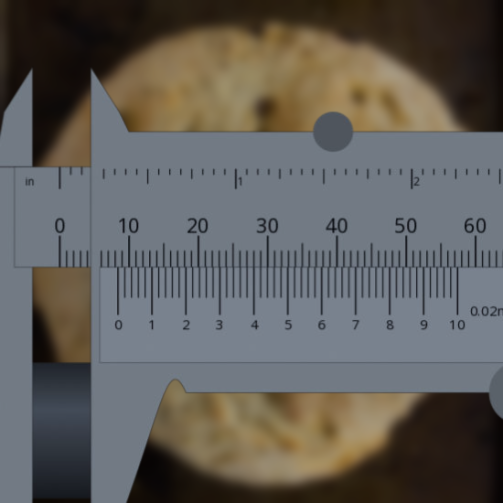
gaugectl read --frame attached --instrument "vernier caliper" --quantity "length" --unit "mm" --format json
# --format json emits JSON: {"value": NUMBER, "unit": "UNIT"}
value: {"value": 8.4, "unit": "mm"}
